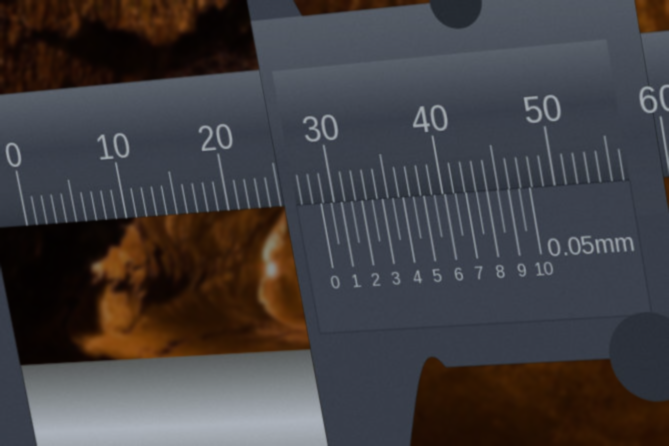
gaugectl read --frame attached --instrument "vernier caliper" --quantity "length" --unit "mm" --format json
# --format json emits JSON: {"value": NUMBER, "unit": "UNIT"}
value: {"value": 28.8, "unit": "mm"}
